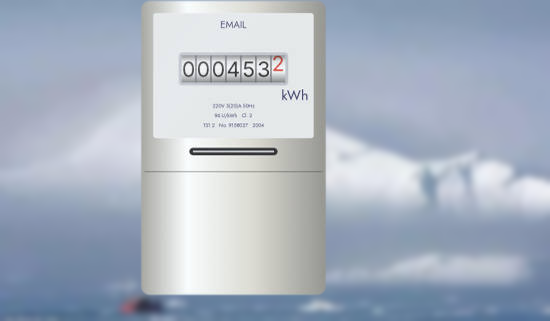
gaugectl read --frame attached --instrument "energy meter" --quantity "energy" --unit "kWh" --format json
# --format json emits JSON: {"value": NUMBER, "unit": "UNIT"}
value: {"value": 453.2, "unit": "kWh"}
